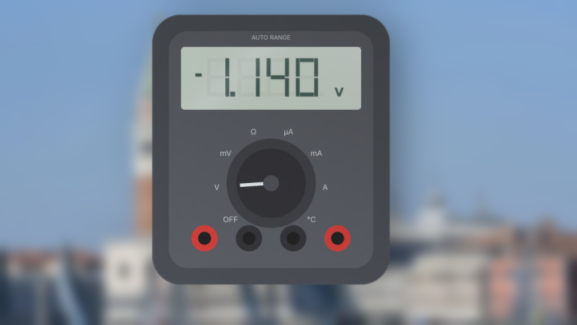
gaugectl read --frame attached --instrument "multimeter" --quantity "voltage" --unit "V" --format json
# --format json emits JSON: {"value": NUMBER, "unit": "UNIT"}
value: {"value": -1.140, "unit": "V"}
